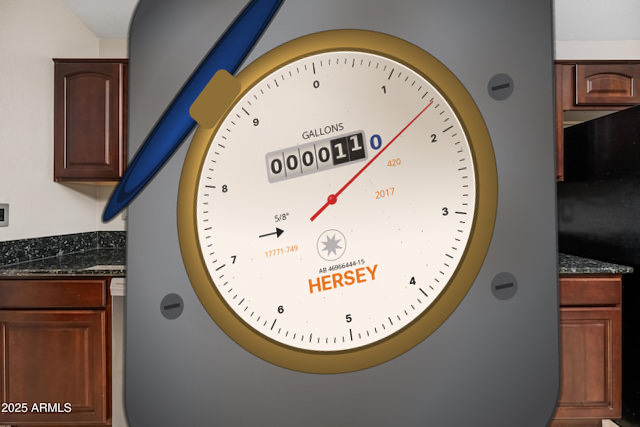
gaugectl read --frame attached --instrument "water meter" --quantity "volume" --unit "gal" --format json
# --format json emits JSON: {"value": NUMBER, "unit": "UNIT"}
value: {"value": 111.6, "unit": "gal"}
